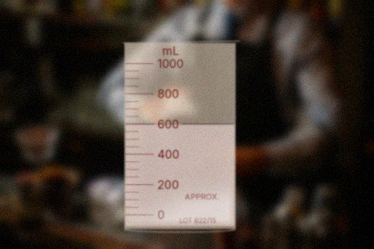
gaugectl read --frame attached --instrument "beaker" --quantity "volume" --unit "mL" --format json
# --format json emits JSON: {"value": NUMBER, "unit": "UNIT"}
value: {"value": 600, "unit": "mL"}
